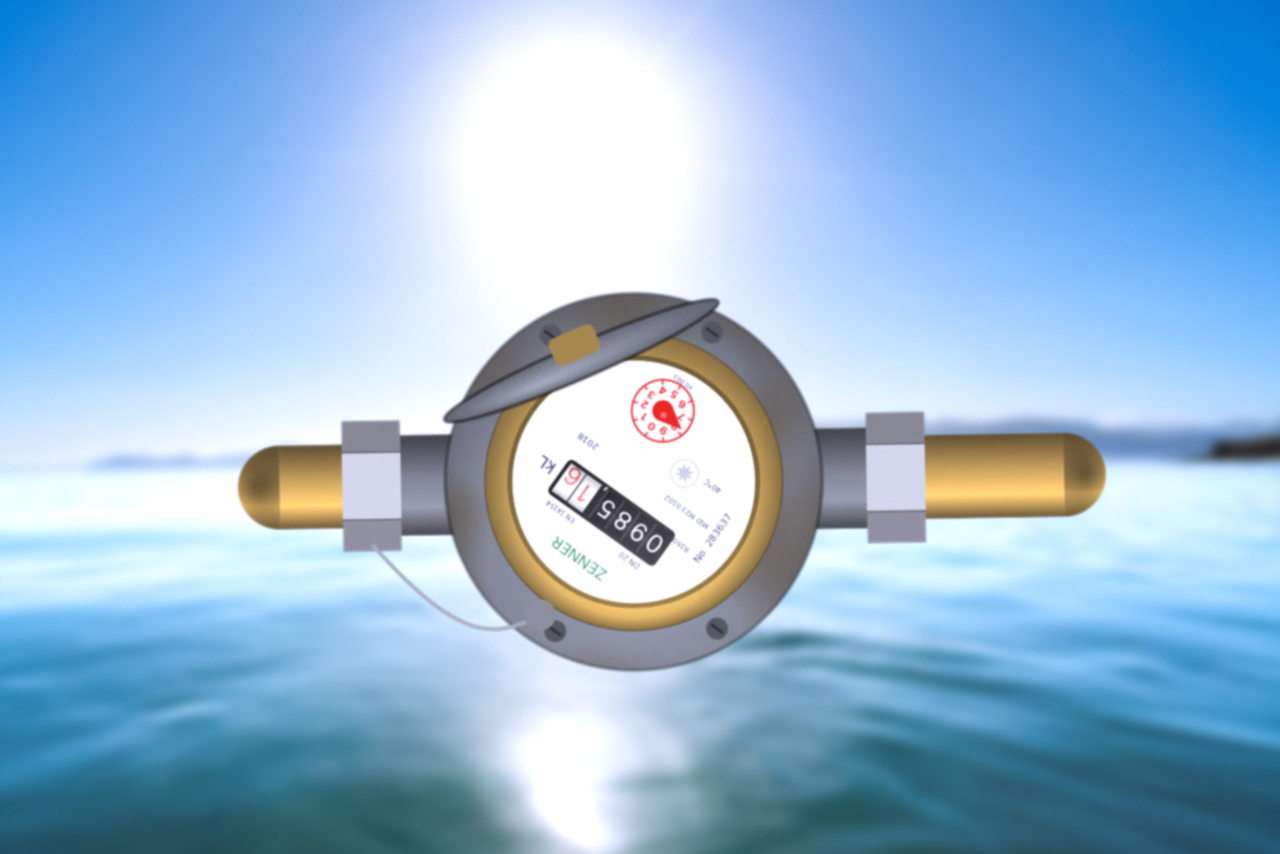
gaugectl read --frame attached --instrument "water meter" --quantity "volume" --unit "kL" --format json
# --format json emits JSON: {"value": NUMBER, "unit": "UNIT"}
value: {"value": 985.157, "unit": "kL"}
